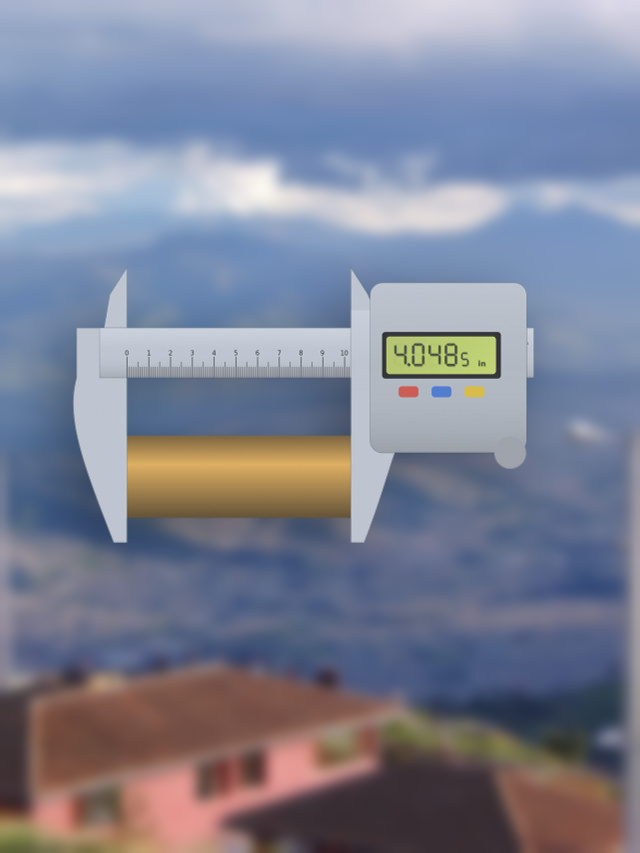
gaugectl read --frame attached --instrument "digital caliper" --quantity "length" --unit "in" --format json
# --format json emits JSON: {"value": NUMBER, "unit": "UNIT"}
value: {"value": 4.0485, "unit": "in"}
